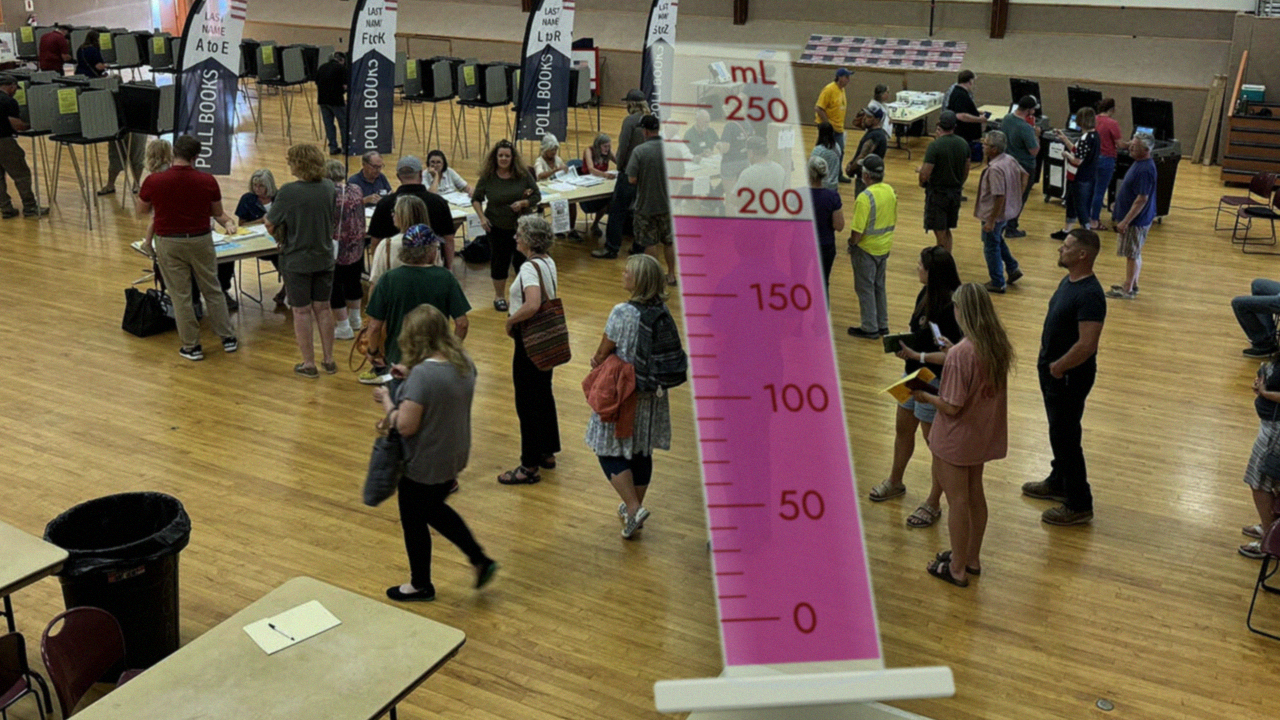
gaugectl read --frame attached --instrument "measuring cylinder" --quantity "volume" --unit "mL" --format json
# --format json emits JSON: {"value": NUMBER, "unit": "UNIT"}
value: {"value": 190, "unit": "mL"}
